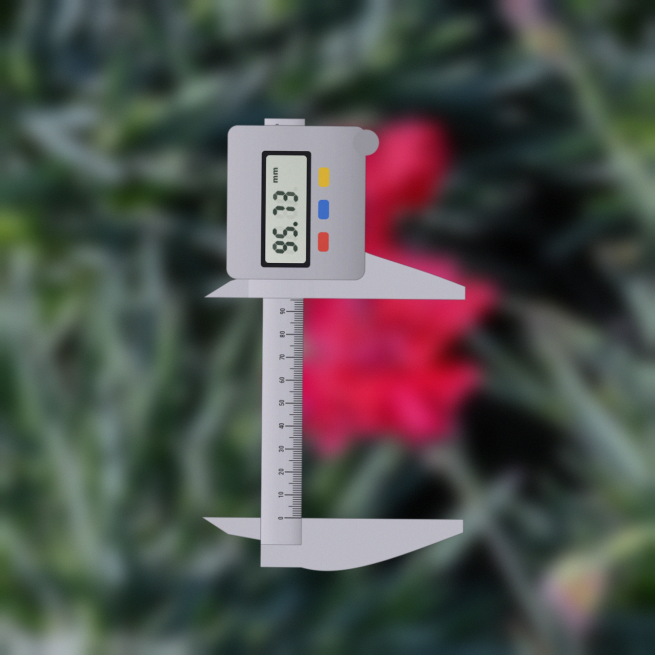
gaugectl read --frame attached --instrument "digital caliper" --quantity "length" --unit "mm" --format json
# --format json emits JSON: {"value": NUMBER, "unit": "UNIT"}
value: {"value": 95.73, "unit": "mm"}
